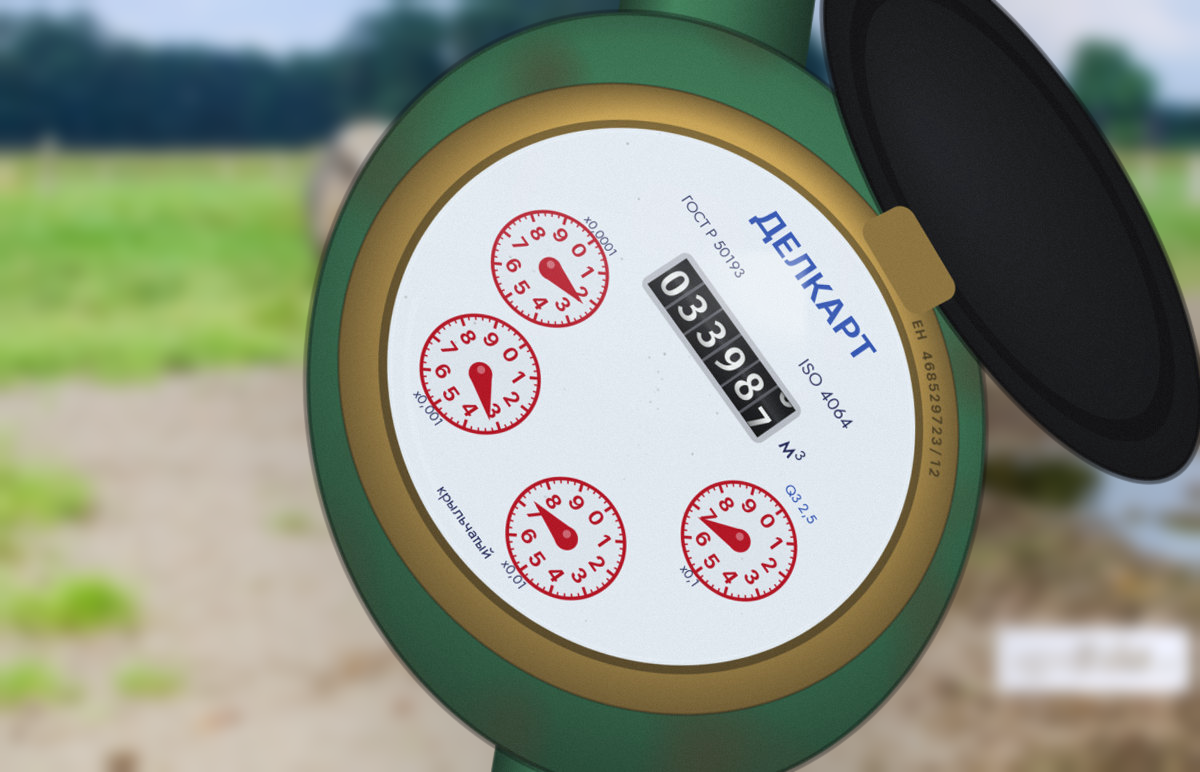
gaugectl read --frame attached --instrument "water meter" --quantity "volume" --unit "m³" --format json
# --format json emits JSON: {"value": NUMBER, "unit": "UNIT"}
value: {"value": 33986.6732, "unit": "m³"}
